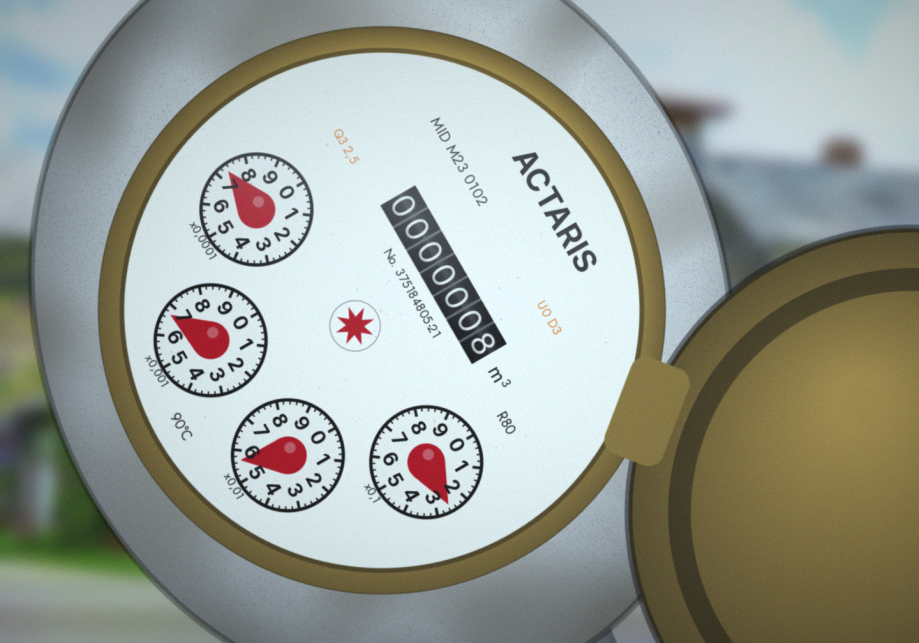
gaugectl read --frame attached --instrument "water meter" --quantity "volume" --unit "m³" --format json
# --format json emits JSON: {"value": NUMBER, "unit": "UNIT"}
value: {"value": 8.2567, "unit": "m³"}
